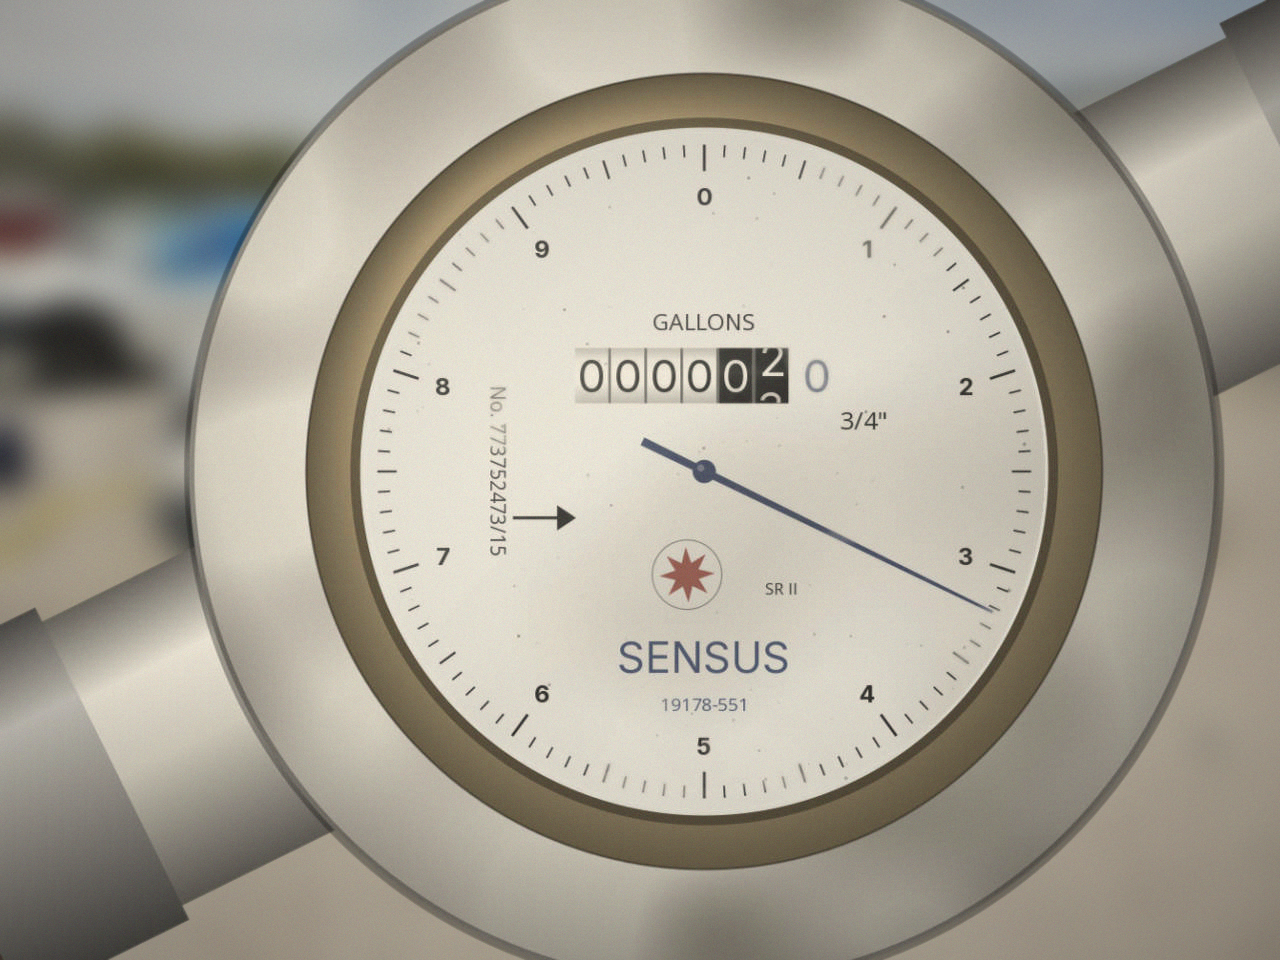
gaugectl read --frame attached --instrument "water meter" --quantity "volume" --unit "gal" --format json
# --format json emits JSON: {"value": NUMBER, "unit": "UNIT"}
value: {"value": 23.2, "unit": "gal"}
